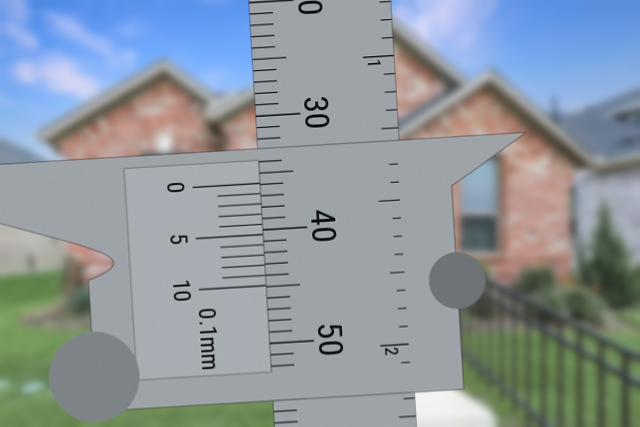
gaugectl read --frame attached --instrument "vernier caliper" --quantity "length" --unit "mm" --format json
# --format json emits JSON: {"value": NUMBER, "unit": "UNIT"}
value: {"value": 35.9, "unit": "mm"}
